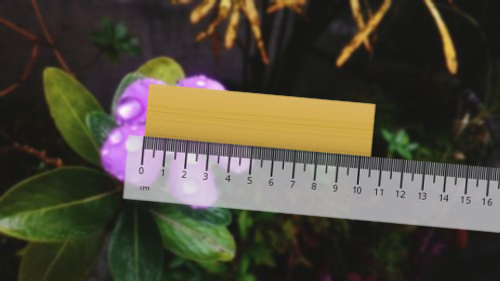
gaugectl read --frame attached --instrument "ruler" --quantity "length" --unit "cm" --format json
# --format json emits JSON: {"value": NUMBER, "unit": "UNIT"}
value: {"value": 10.5, "unit": "cm"}
